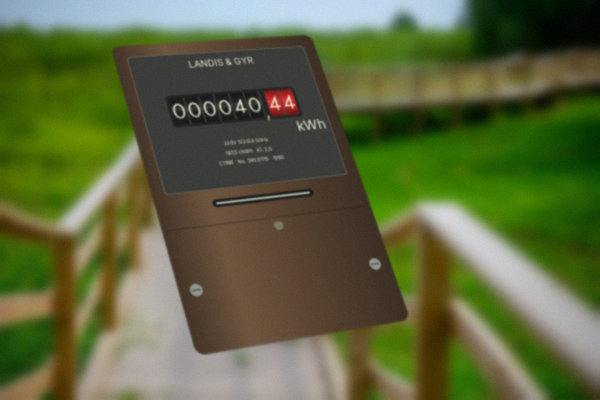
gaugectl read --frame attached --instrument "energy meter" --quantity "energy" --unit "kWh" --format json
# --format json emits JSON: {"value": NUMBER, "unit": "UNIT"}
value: {"value": 40.44, "unit": "kWh"}
